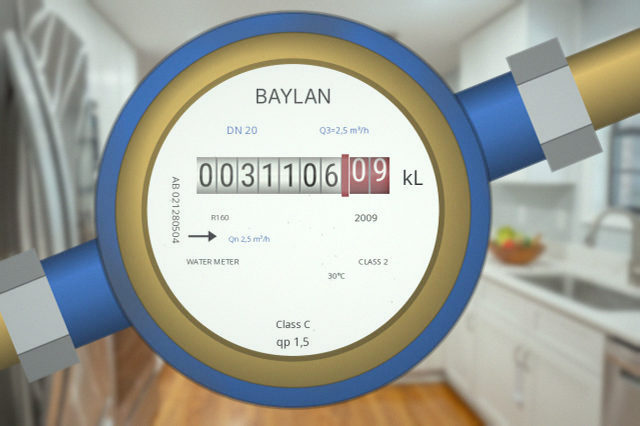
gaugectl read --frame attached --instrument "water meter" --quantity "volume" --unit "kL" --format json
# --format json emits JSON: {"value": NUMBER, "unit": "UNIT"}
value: {"value": 31106.09, "unit": "kL"}
